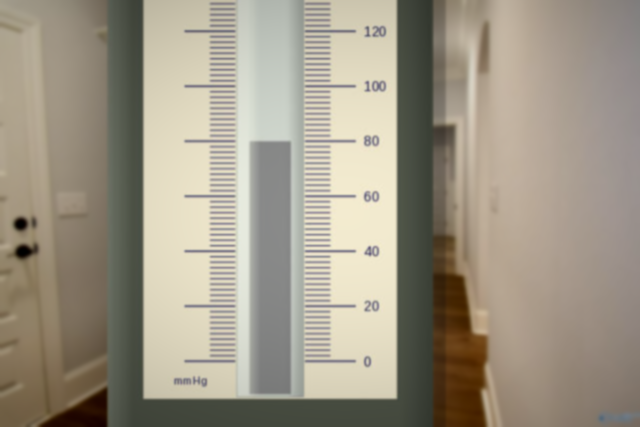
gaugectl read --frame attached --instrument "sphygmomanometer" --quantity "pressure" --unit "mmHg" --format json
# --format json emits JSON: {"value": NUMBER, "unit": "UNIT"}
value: {"value": 80, "unit": "mmHg"}
